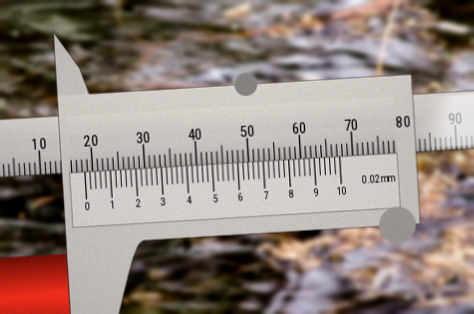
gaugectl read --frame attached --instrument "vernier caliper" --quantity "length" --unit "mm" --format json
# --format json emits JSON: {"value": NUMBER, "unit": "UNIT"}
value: {"value": 18.5, "unit": "mm"}
